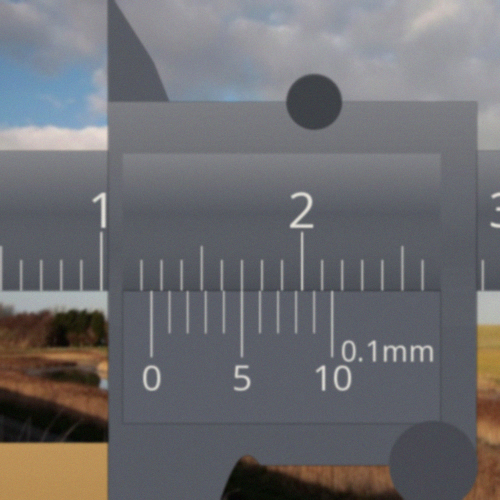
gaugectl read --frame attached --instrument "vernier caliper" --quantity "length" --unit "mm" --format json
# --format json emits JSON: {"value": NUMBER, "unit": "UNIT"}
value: {"value": 12.5, "unit": "mm"}
